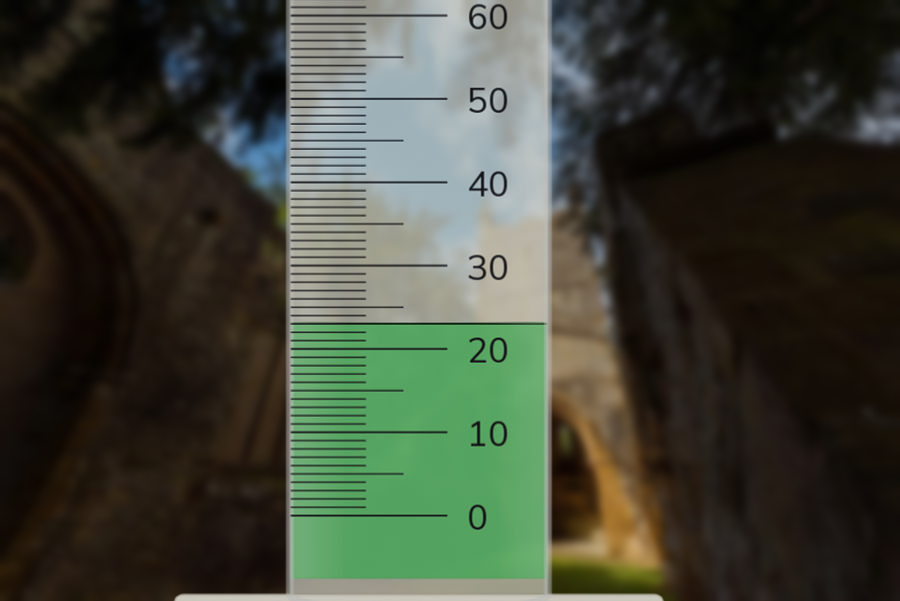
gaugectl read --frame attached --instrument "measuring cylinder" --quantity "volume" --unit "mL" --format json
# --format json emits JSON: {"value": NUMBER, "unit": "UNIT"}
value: {"value": 23, "unit": "mL"}
